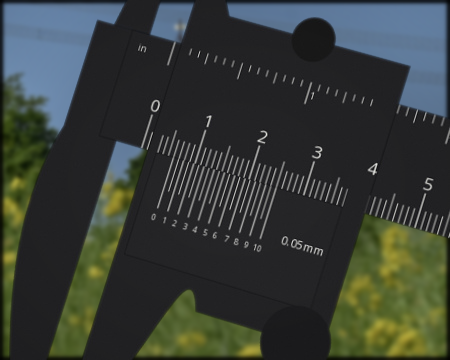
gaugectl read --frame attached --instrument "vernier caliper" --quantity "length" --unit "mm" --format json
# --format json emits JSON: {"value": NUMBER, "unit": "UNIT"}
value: {"value": 6.0, "unit": "mm"}
